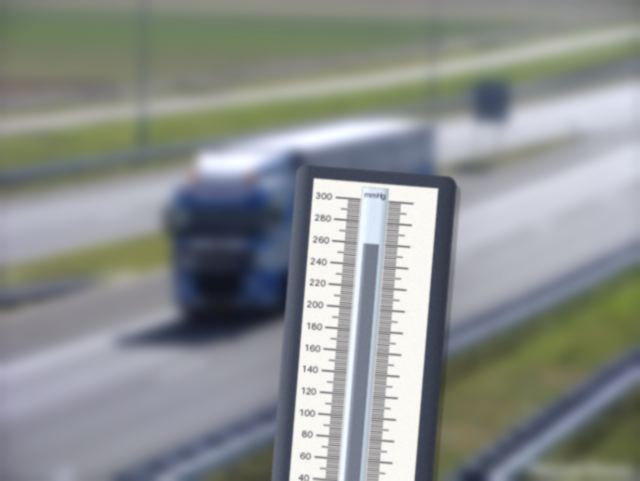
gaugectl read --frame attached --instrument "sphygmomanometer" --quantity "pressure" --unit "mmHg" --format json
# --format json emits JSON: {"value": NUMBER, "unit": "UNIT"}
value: {"value": 260, "unit": "mmHg"}
